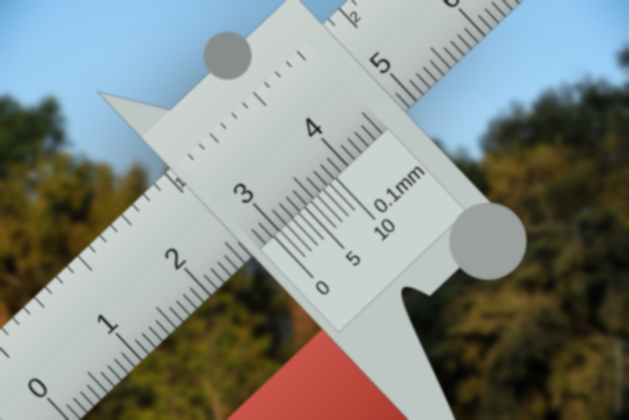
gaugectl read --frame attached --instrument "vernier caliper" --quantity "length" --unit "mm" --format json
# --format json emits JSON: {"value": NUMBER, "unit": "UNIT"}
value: {"value": 29.2, "unit": "mm"}
